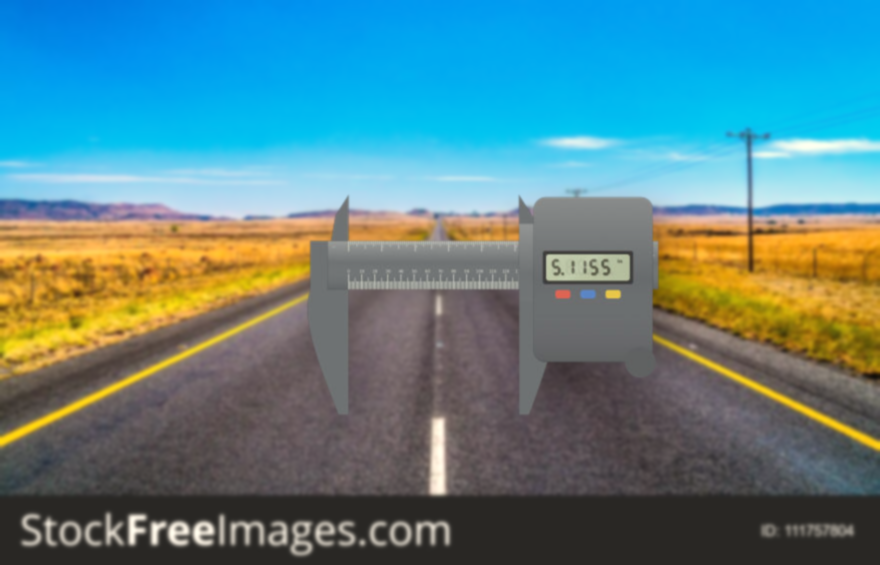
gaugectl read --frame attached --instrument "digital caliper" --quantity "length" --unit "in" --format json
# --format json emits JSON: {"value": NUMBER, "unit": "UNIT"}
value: {"value": 5.1155, "unit": "in"}
